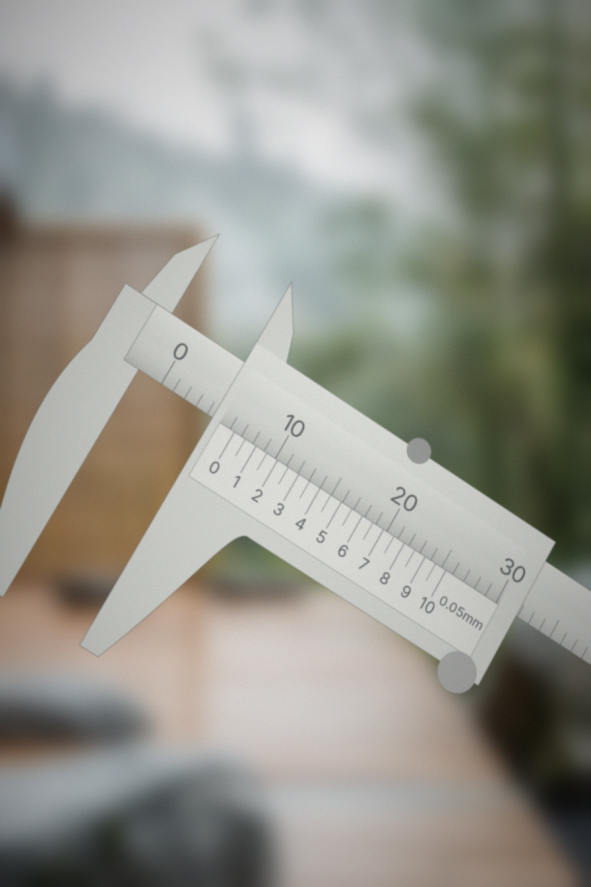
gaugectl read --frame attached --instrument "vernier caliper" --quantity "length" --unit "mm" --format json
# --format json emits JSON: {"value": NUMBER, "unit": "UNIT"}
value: {"value": 6.4, "unit": "mm"}
